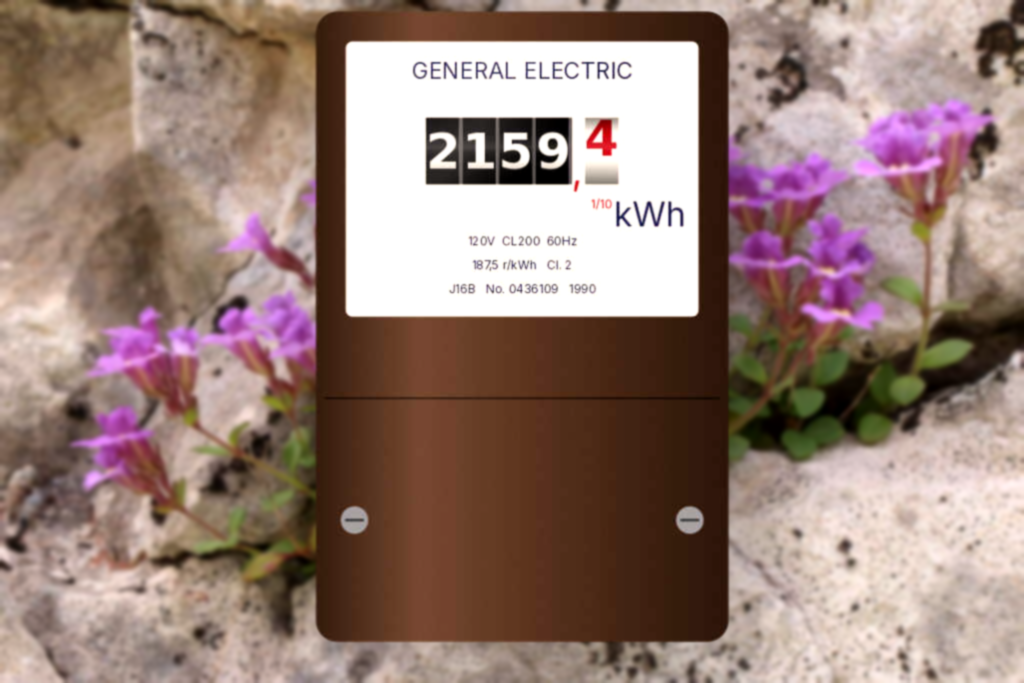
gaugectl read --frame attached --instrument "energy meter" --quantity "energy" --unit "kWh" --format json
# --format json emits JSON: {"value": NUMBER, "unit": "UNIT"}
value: {"value": 2159.4, "unit": "kWh"}
